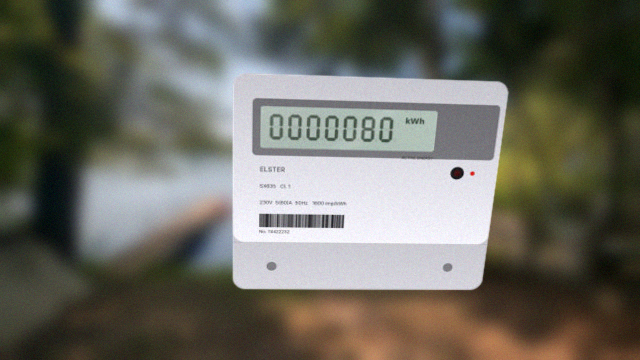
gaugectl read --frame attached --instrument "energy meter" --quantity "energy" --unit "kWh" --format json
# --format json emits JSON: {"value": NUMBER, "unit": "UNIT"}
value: {"value": 80, "unit": "kWh"}
